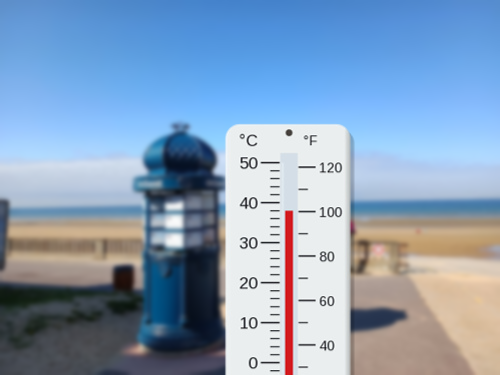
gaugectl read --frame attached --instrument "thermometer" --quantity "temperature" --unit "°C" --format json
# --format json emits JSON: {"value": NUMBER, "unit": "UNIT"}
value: {"value": 38, "unit": "°C"}
